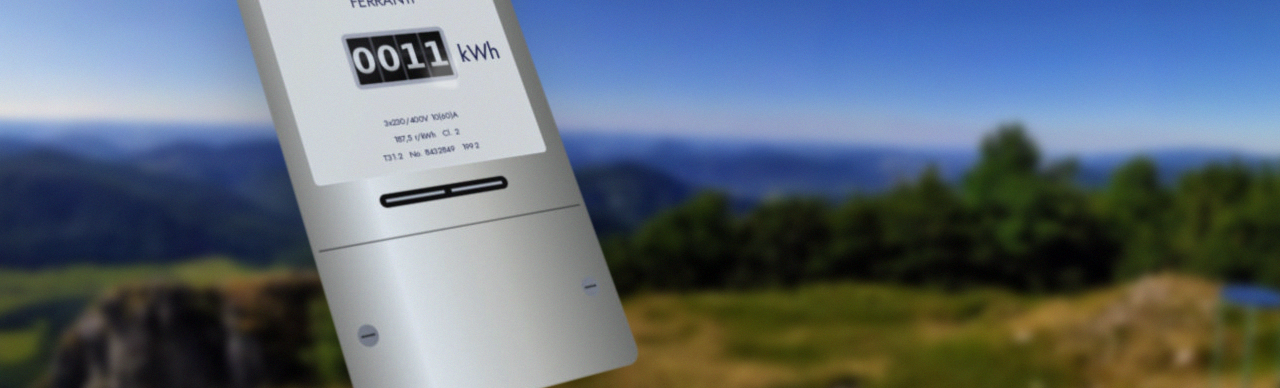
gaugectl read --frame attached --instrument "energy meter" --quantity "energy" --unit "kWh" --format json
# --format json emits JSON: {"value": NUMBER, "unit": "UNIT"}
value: {"value": 11, "unit": "kWh"}
